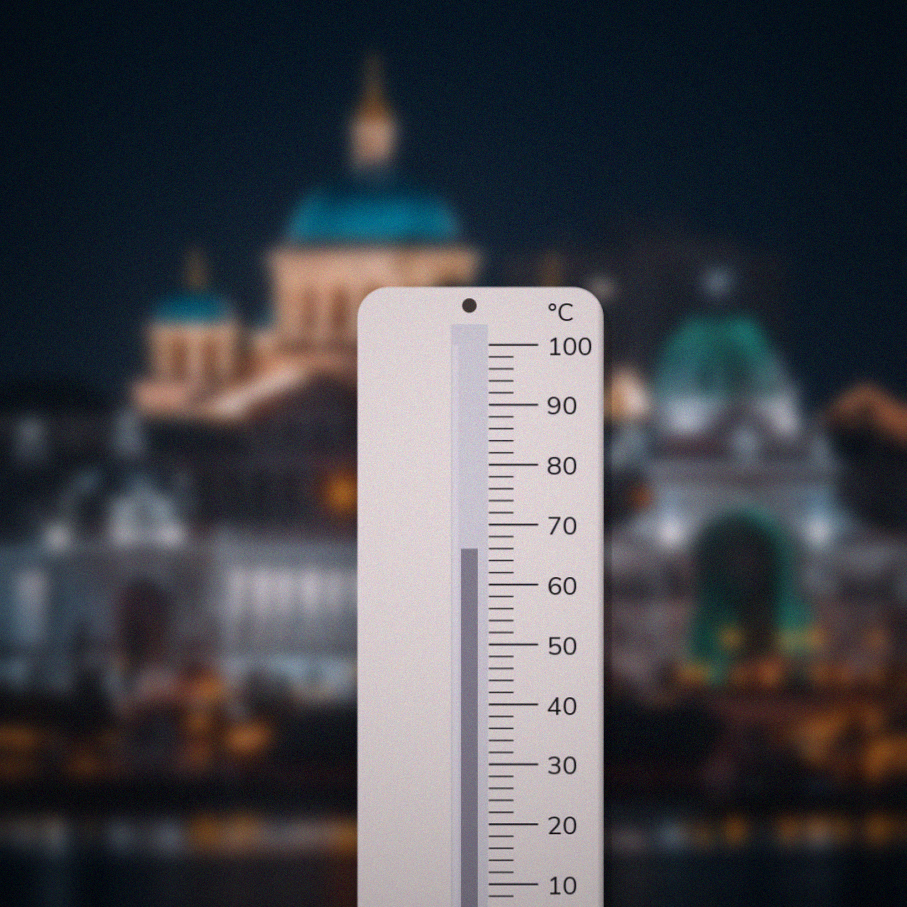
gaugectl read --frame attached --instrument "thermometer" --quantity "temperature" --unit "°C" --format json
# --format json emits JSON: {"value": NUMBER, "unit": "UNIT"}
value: {"value": 66, "unit": "°C"}
